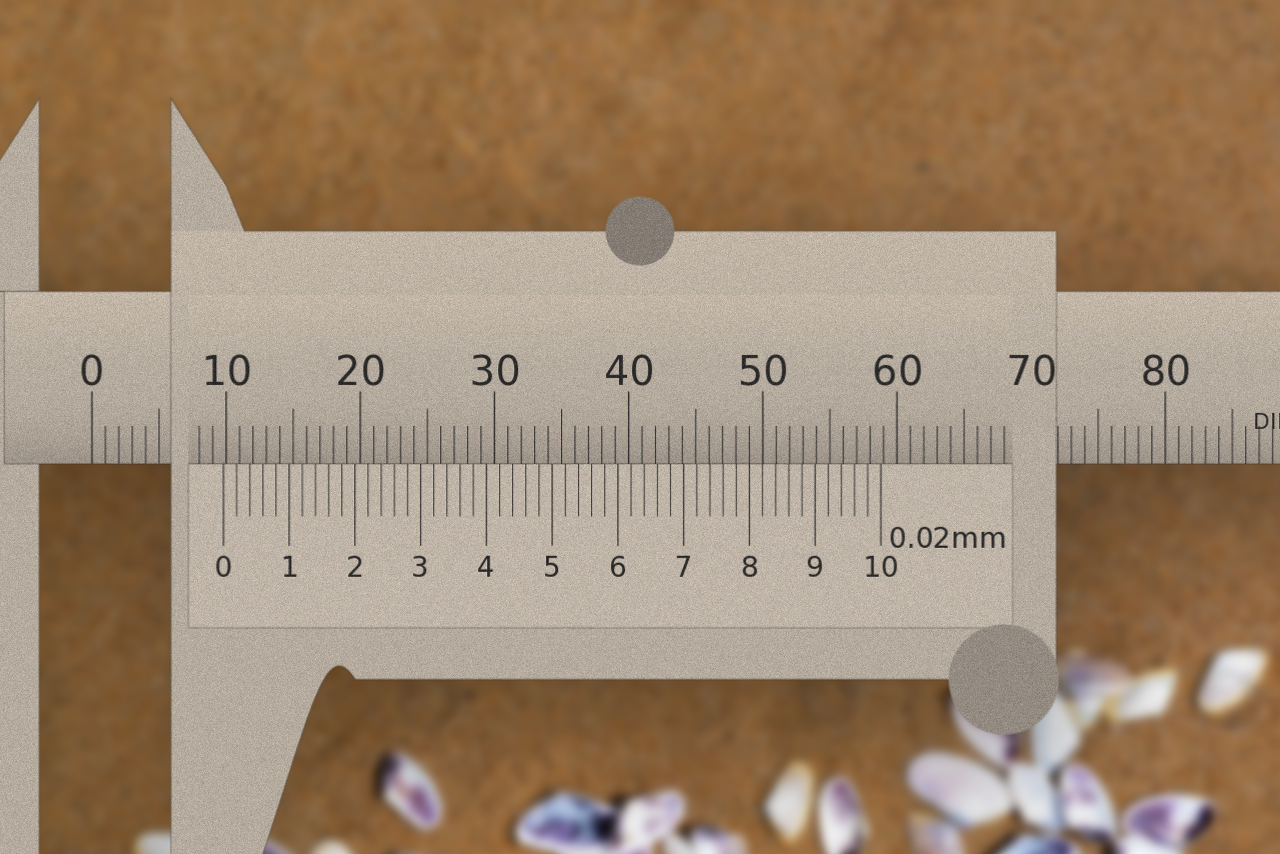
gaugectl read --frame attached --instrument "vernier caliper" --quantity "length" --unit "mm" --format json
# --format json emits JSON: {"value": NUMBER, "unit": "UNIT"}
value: {"value": 9.8, "unit": "mm"}
